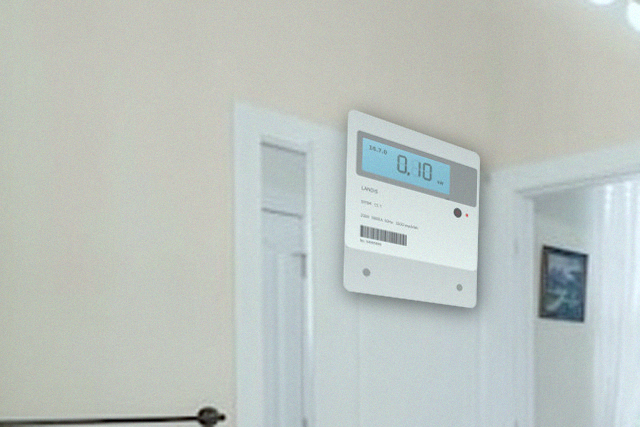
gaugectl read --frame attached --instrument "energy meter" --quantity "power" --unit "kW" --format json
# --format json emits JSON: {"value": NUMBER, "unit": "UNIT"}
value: {"value": 0.10, "unit": "kW"}
